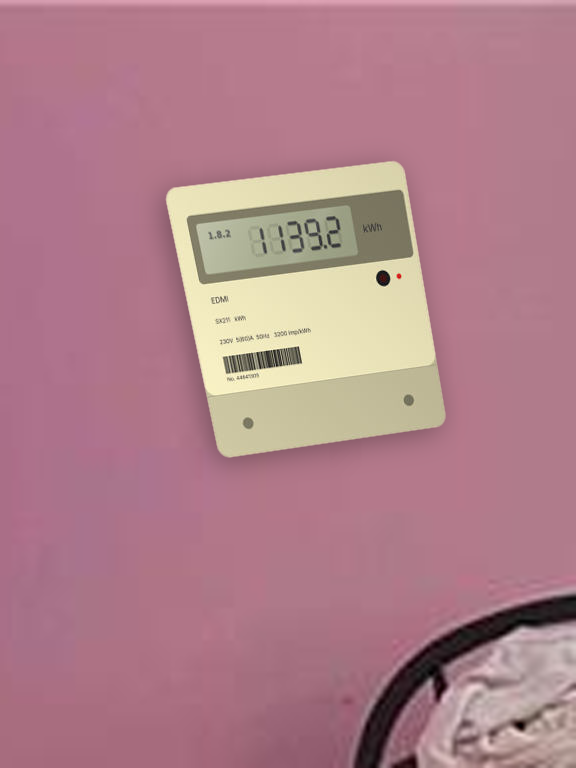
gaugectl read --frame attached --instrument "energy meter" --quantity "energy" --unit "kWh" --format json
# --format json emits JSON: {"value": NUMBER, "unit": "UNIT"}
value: {"value": 1139.2, "unit": "kWh"}
